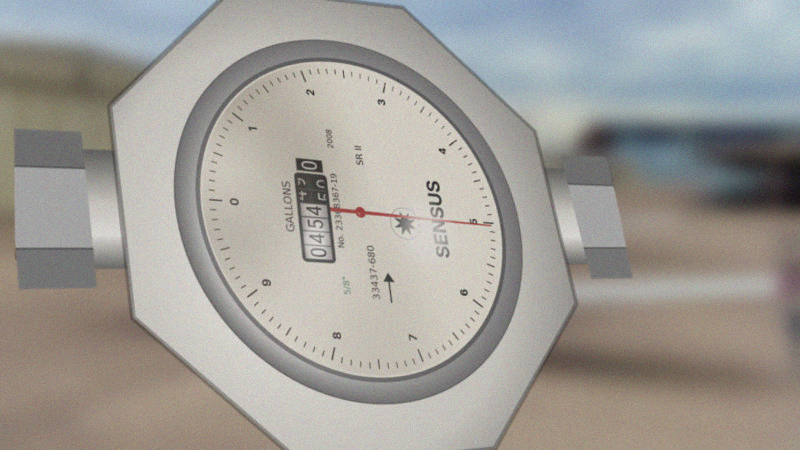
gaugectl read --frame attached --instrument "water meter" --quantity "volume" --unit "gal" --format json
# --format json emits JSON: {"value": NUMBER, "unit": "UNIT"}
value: {"value": 454495.0, "unit": "gal"}
